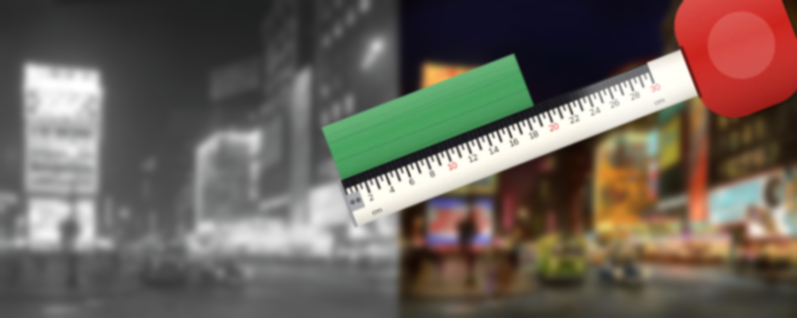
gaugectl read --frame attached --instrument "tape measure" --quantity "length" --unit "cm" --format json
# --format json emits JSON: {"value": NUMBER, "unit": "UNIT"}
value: {"value": 19, "unit": "cm"}
